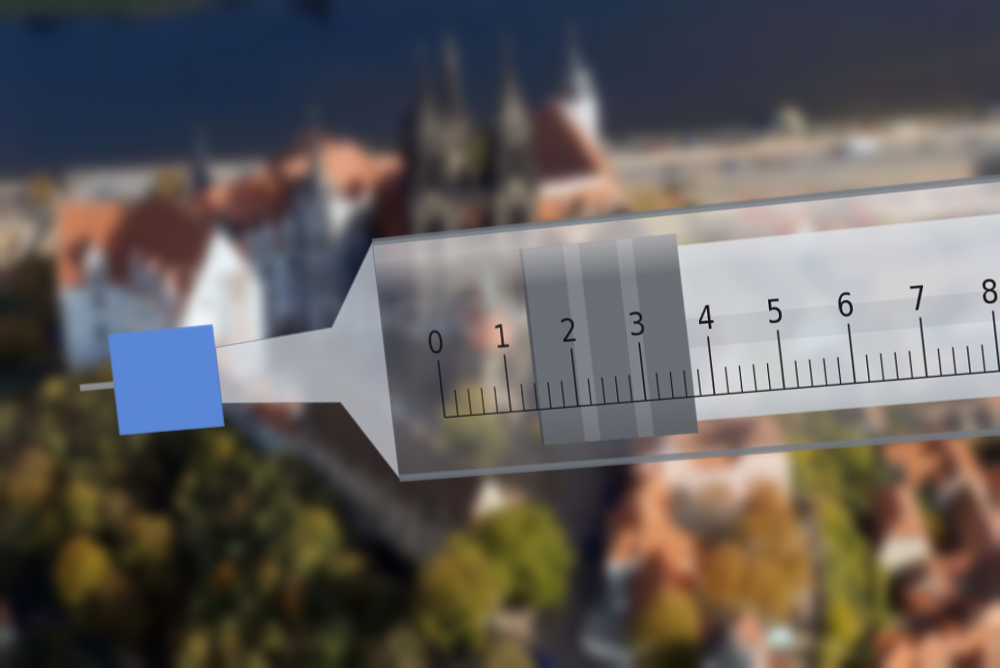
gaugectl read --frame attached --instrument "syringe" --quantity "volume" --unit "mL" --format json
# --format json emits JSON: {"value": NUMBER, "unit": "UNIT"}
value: {"value": 1.4, "unit": "mL"}
